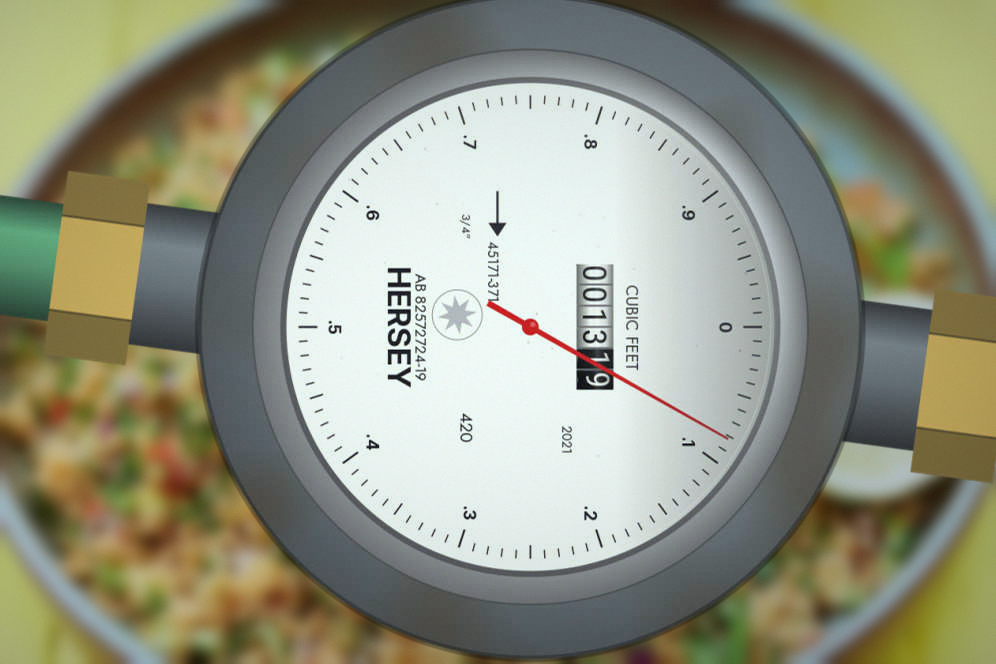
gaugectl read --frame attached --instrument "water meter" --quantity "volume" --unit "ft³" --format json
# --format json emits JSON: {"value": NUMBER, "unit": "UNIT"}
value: {"value": 1319.08, "unit": "ft³"}
